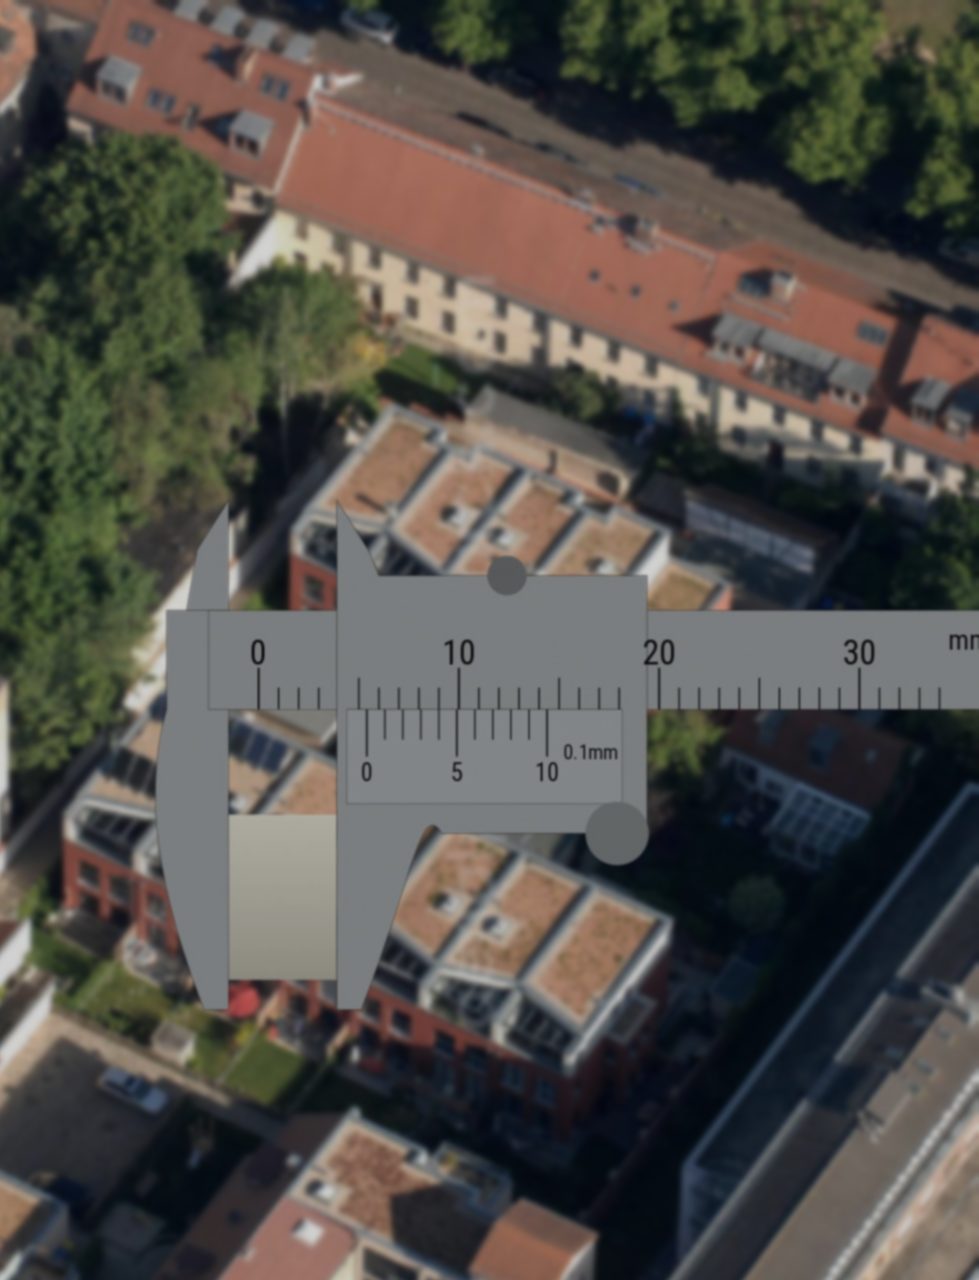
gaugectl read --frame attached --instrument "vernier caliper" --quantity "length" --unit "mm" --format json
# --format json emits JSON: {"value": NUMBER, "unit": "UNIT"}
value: {"value": 5.4, "unit": "mm"}
